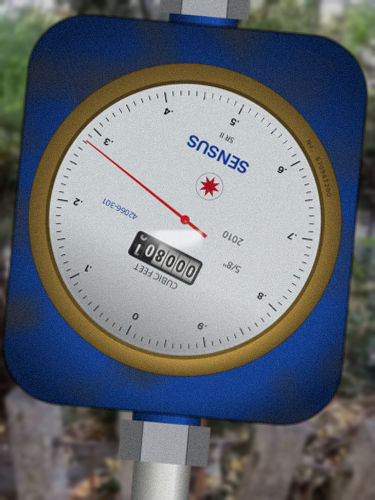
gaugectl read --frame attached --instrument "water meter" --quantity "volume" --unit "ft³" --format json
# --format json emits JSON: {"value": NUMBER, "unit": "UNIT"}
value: {"value": 801.28, "unit": "ft³"}
